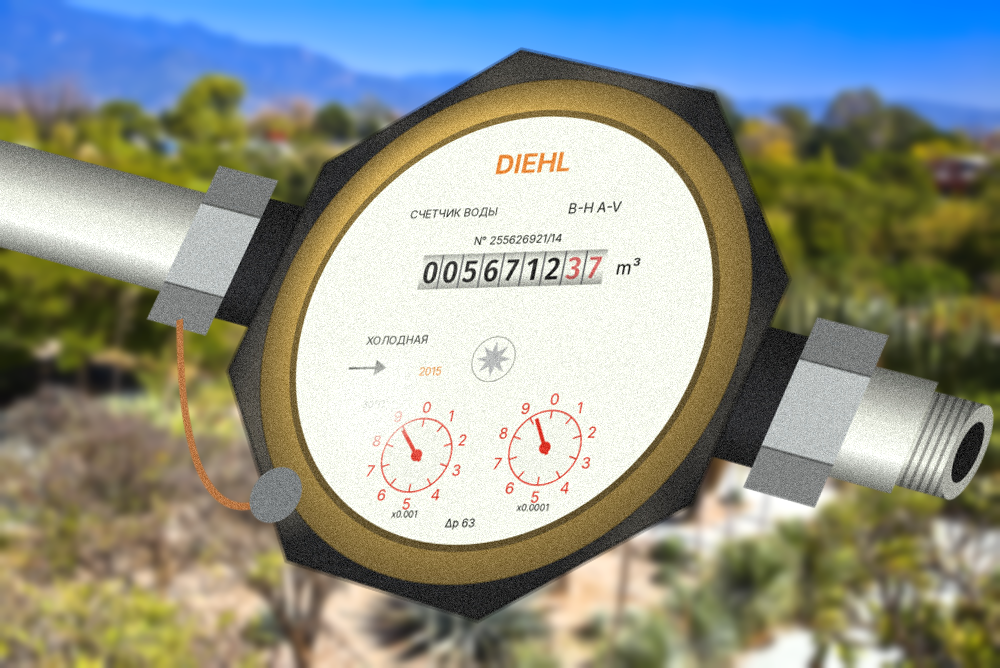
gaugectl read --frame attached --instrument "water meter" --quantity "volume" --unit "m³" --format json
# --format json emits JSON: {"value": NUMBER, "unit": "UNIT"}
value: {"value": 56712.3789, "unit": "m³"}
